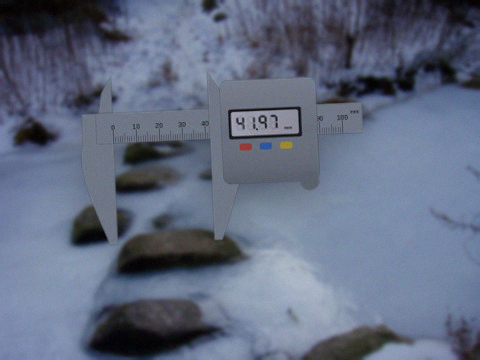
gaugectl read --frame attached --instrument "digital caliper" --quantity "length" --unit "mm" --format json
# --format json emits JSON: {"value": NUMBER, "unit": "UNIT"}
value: {"value": 41.97, "unit": "mm"}
